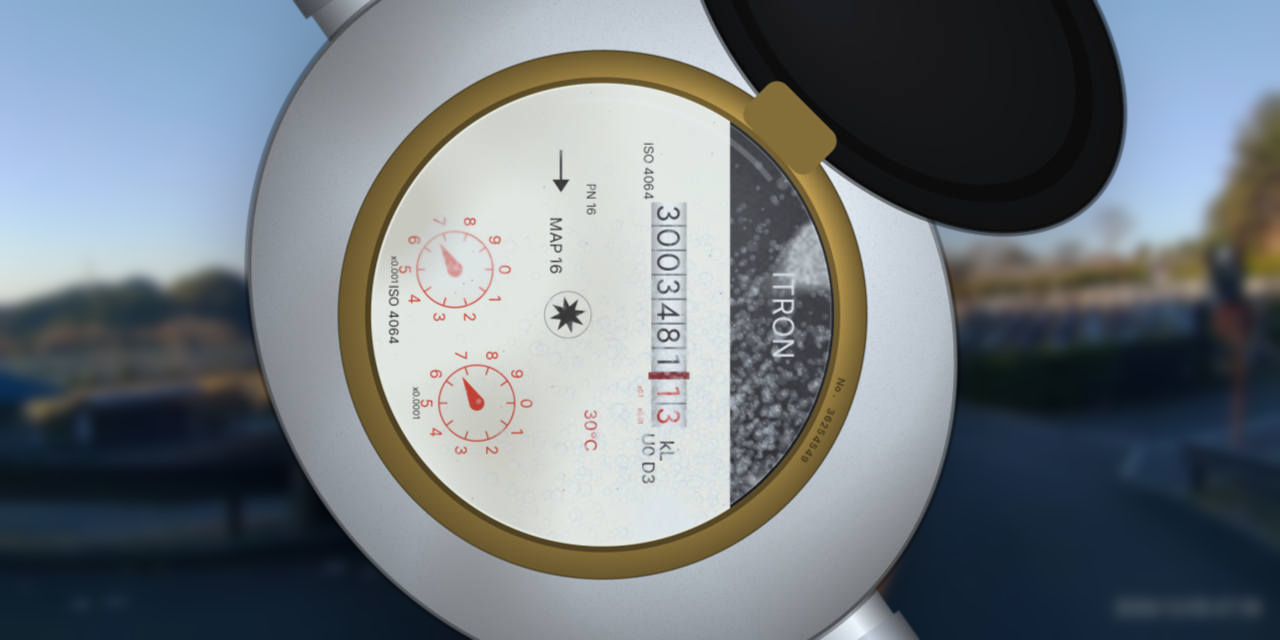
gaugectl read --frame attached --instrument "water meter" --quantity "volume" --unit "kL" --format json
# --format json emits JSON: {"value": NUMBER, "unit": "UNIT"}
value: {"value": 3003481.1366, "unit": "kL"}
